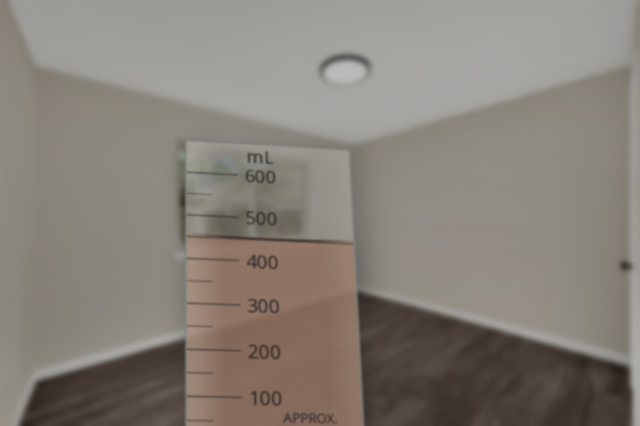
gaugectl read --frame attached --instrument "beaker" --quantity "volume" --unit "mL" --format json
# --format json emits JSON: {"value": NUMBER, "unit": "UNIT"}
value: {"value": 450, "unit": "mL"}
